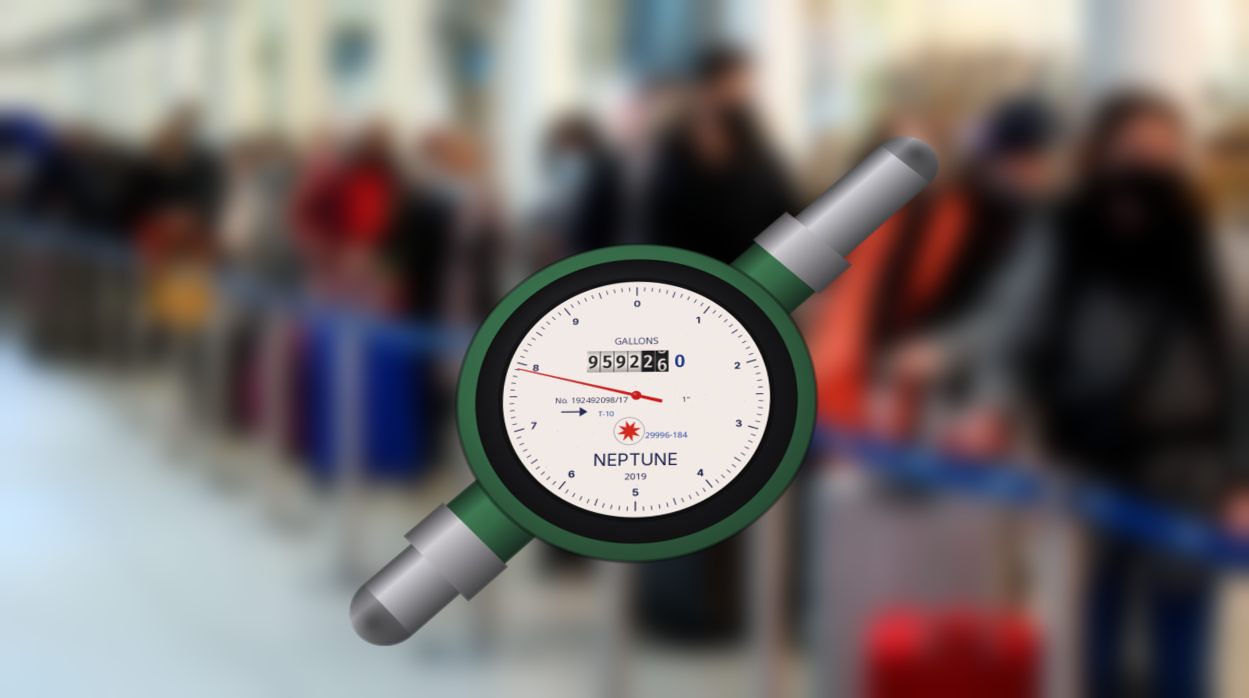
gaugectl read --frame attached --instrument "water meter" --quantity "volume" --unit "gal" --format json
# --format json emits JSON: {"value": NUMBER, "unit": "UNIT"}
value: {"value": 9592257.9, "unit": "gal"}
